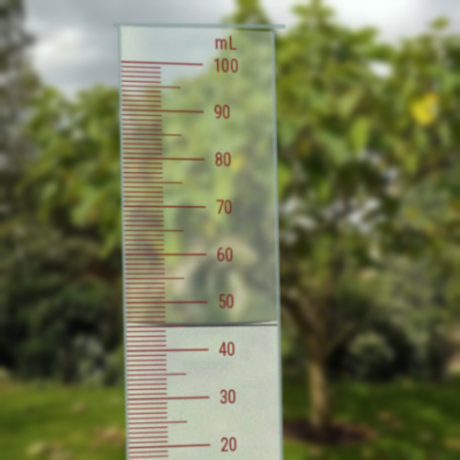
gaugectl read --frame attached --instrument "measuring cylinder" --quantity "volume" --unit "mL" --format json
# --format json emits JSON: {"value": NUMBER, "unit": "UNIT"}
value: {"value": 45, "unit": "mL"}
